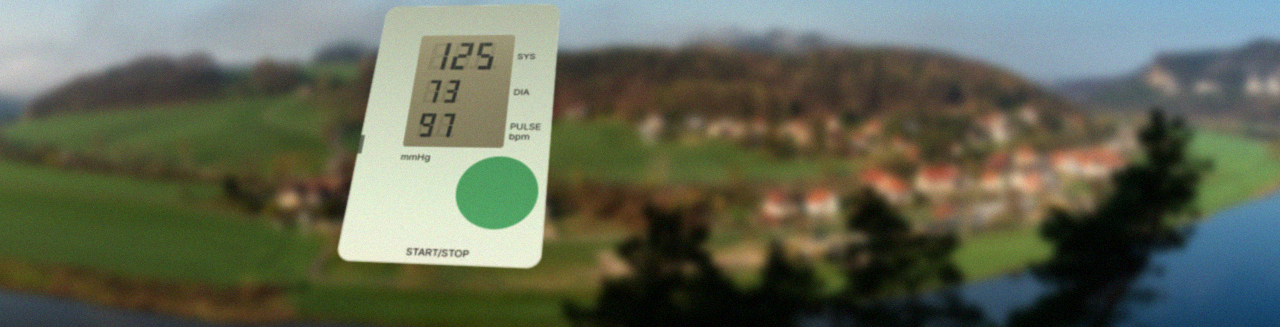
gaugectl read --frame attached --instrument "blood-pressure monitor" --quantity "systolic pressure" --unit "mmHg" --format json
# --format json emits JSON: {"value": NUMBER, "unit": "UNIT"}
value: {"value": 125, "unit": "mmHg"}
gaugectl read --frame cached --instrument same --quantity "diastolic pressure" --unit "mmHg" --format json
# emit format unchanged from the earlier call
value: {"value": 73, "unit": "mmHg"}
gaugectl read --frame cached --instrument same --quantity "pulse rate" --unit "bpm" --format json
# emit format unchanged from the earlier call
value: {"value": 97, "unit": "bpm"}
